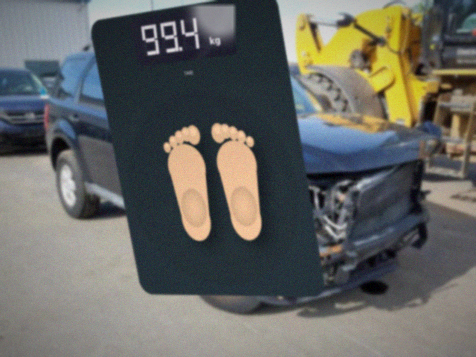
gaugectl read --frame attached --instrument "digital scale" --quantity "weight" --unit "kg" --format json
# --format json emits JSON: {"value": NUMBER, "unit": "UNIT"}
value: {"value": 99.4, "unit": "kg"}
